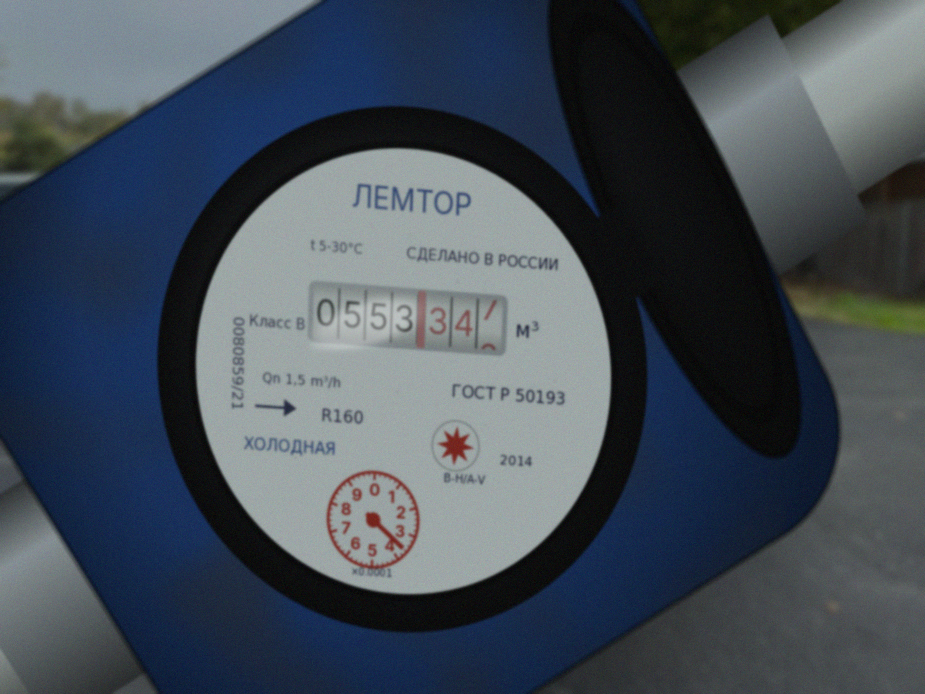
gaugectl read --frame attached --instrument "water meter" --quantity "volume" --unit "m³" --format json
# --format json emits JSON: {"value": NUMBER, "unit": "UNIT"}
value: {"value": 553.3473, "unit": "m³"}
